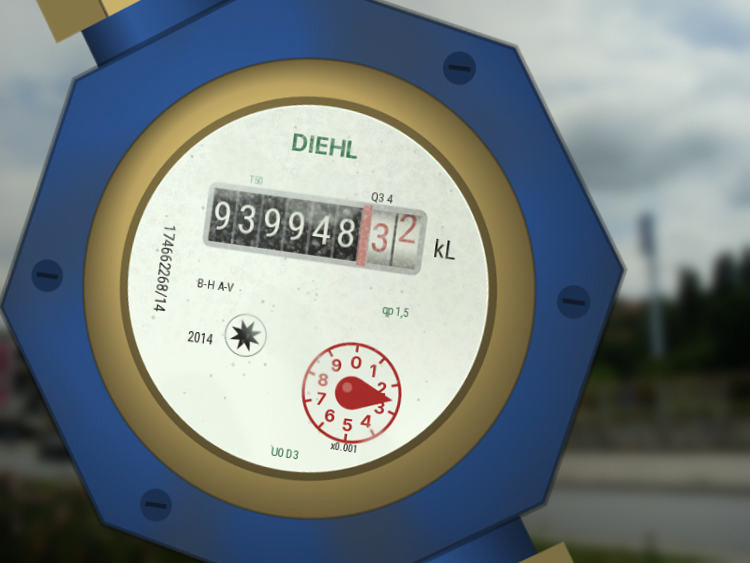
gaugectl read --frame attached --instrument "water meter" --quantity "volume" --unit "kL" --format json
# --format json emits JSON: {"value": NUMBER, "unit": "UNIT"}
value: {"value": 939948.322, "unit": "kL"}
